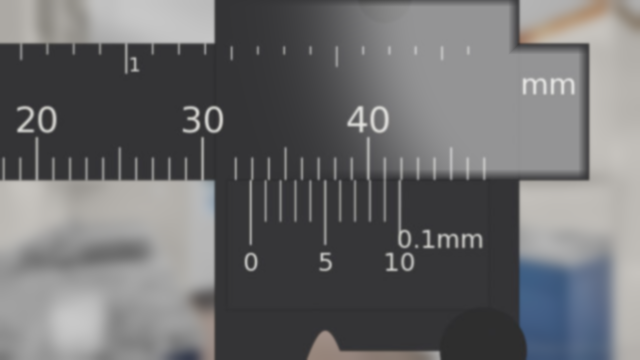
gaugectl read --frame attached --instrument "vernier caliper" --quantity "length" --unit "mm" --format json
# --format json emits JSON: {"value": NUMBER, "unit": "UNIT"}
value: {"value": 32.9, "unit": "mm"}
